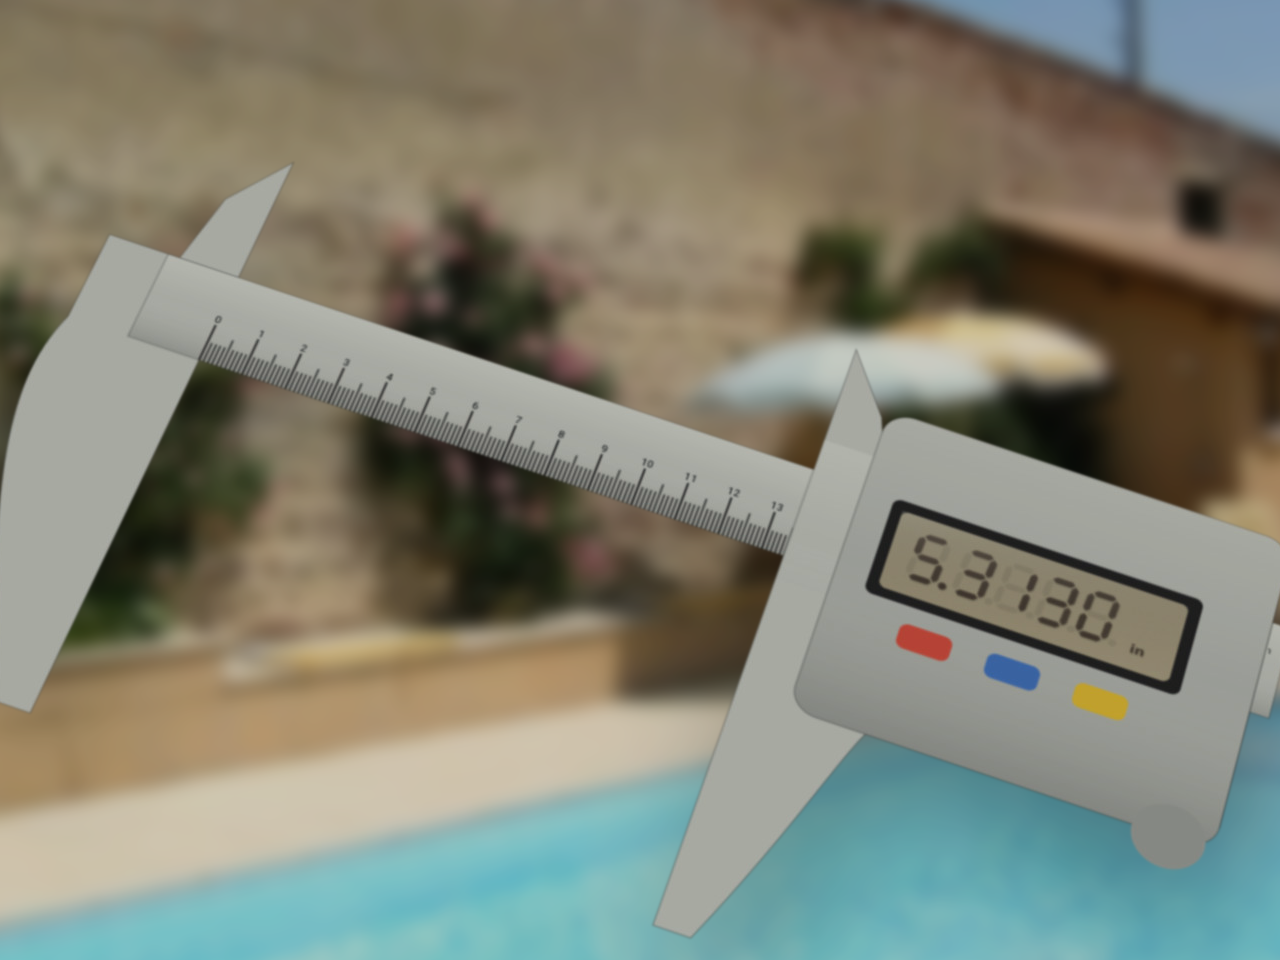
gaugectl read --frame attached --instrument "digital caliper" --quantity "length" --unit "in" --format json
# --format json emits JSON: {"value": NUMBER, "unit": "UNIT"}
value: {"value": 5.3130, "unit": "in"}
